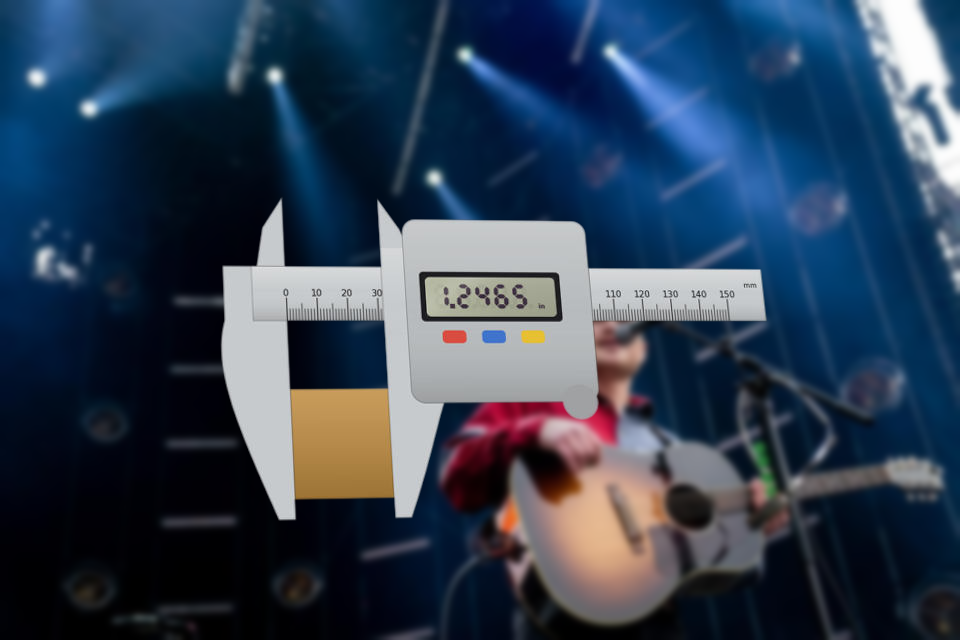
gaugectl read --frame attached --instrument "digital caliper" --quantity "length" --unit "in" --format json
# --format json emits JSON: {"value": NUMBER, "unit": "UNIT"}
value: {"value": 1.2465, "unit": "in"}
